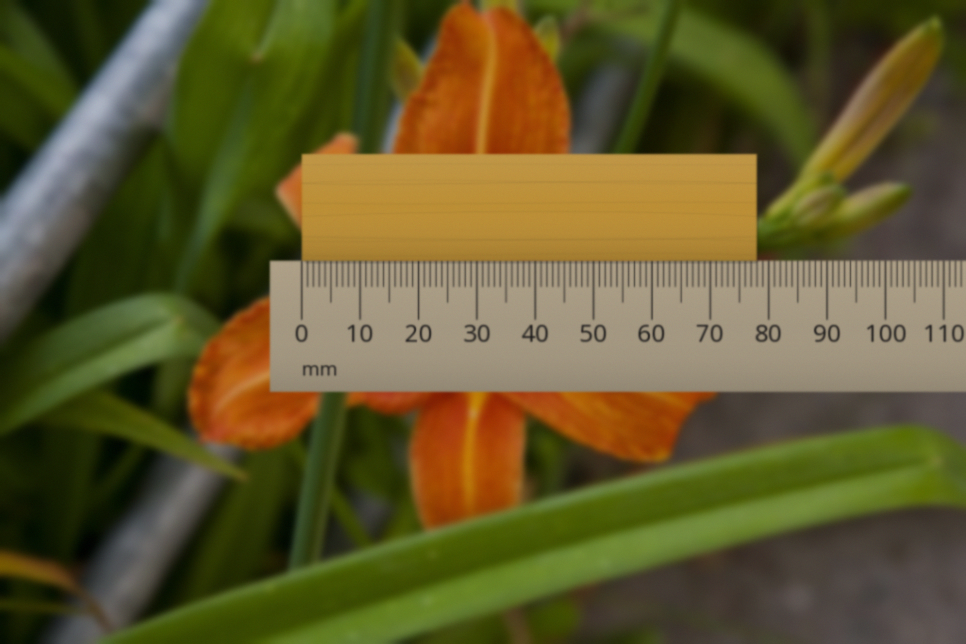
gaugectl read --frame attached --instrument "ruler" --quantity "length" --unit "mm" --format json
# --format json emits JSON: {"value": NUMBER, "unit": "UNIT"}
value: {"value": 78, "unit": "mm"}
